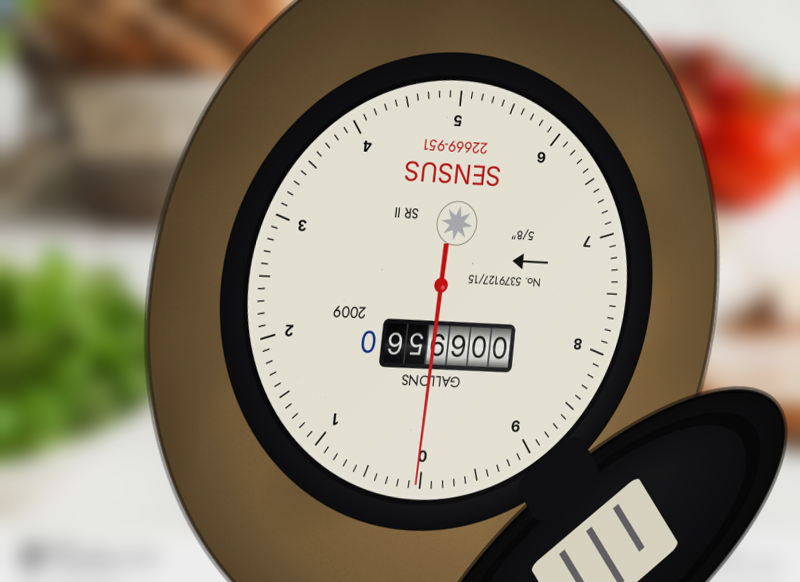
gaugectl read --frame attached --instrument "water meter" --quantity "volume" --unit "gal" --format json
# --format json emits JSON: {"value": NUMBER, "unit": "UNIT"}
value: {"value": 69560.0, "unit": "gal"}
